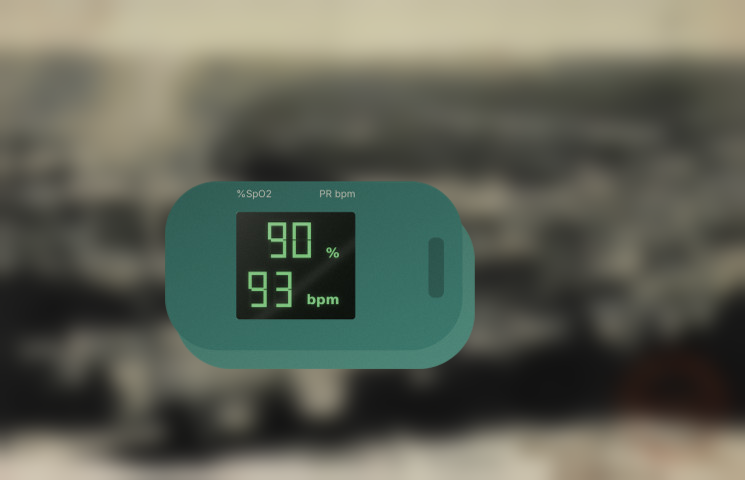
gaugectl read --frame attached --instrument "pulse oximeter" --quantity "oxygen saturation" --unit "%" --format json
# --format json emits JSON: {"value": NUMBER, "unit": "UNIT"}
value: {"value": 90, "unit": "%"}
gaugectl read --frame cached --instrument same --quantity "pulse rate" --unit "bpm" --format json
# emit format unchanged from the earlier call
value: {"value": 93, "unit": "bpm"}
